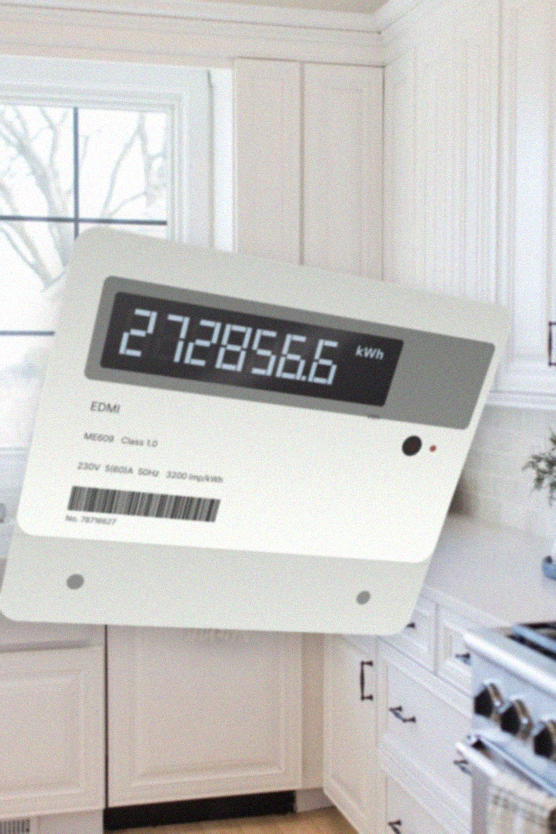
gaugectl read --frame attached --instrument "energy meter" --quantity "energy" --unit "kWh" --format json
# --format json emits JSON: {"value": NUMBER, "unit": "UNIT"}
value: {"value": 272856.6, "unit": "kWh"}
